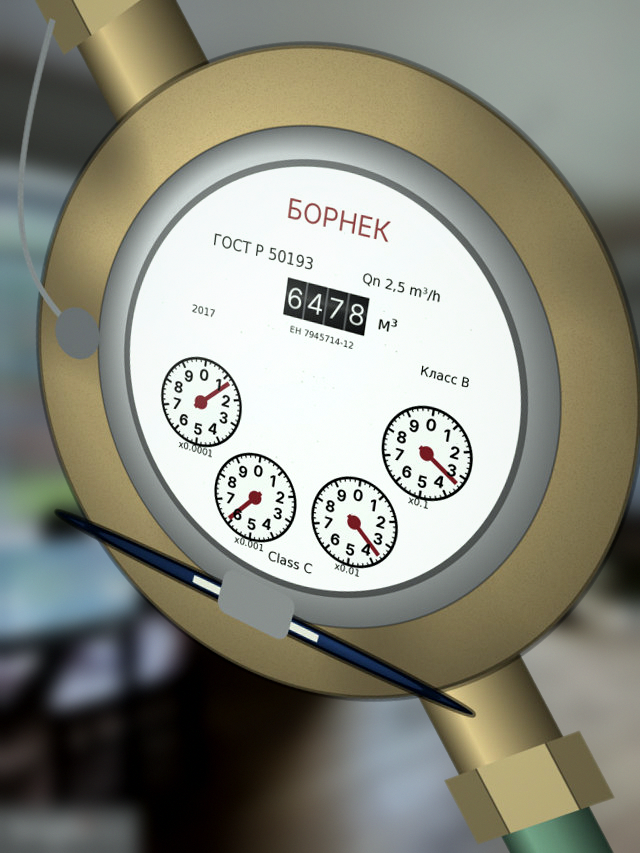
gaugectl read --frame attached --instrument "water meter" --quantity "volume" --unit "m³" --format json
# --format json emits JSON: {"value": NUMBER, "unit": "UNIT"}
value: {"value": 6478.3361, "unit": "m³"}
